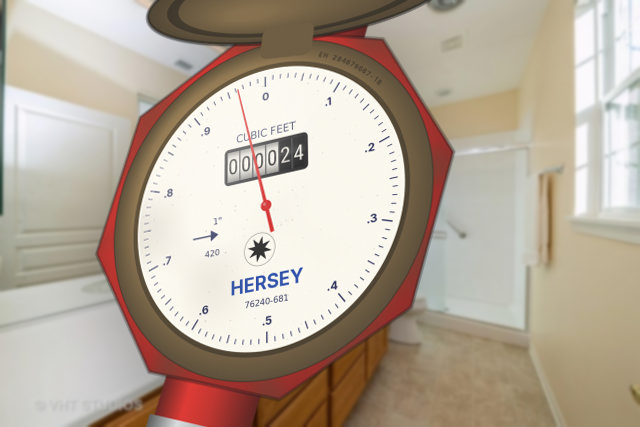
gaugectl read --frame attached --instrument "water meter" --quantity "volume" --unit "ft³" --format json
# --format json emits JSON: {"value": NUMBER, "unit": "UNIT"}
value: {"value": 23.96, "unit": "ft³"}
